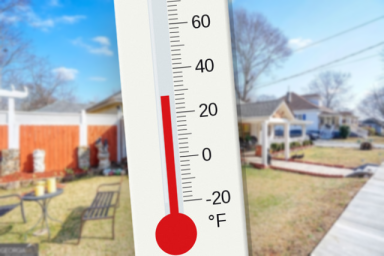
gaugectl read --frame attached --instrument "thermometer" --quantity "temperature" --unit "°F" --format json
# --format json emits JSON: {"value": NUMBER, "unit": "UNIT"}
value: {"value": 28, "unit": "°F"}
